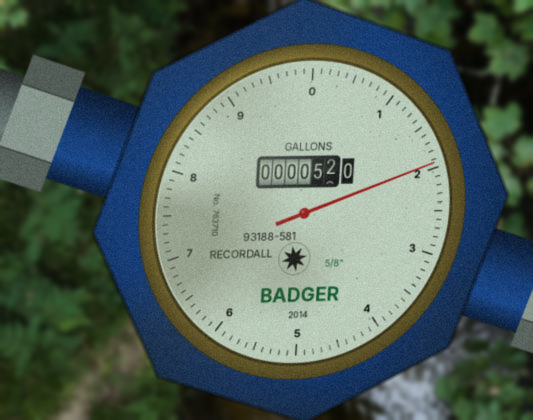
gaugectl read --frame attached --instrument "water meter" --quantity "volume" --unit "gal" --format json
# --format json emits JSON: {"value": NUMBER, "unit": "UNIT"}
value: {"value": 521.9, "unit": "gal"}
